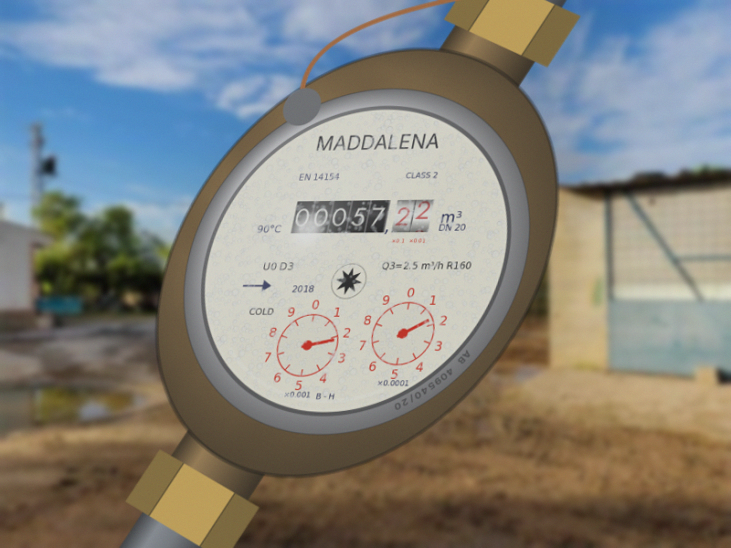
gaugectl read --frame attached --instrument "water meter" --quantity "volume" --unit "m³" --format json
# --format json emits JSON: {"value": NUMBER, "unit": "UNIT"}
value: {"value": 57.2221, "unit": "m³"}
